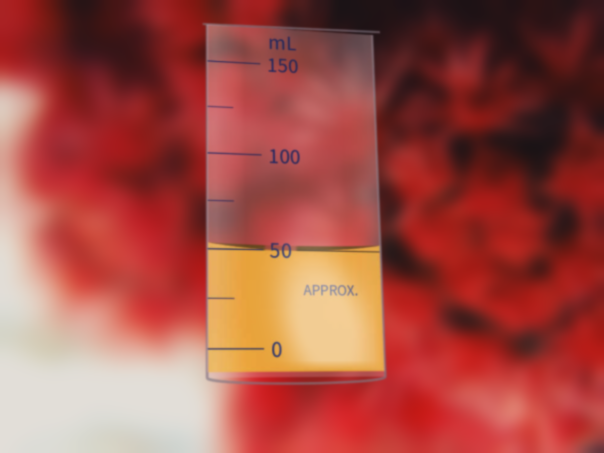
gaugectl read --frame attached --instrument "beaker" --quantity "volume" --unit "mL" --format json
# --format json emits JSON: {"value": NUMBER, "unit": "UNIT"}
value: {"value": 50, "unit": "mL"}
